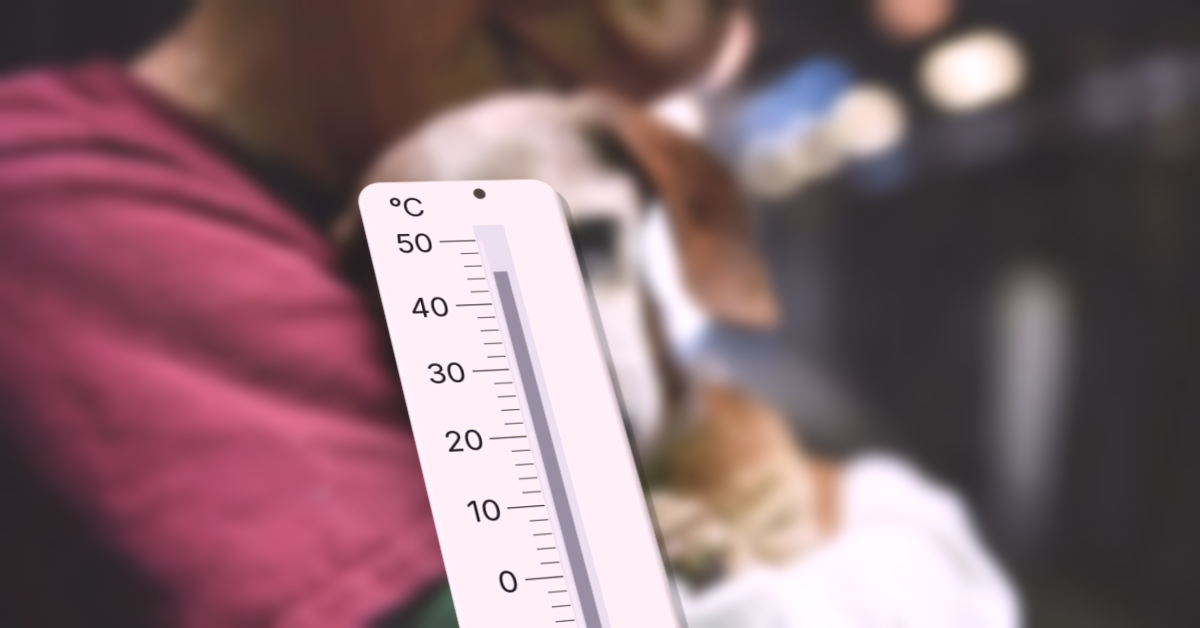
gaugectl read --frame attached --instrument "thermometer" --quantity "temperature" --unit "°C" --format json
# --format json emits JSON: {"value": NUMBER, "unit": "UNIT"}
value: {"value": 45, "unit": "°C"}
